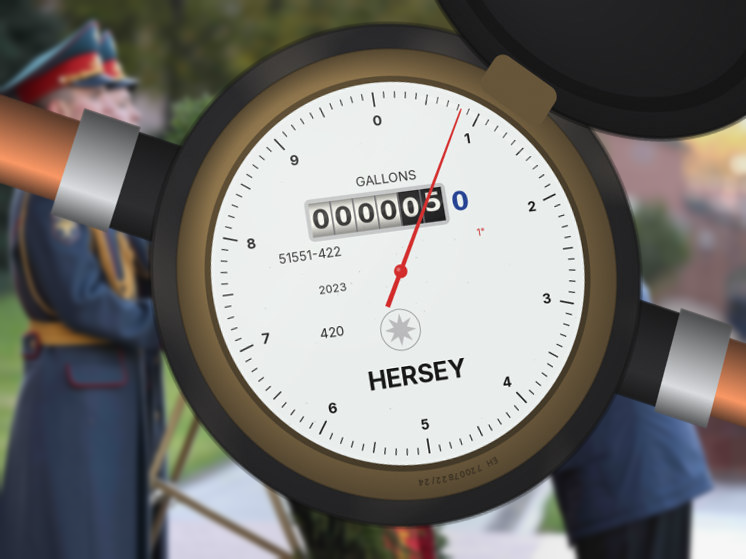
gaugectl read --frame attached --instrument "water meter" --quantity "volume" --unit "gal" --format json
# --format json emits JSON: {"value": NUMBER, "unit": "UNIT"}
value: {"value": 50.8, "unit": "gal"}
